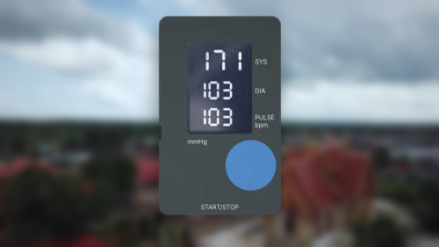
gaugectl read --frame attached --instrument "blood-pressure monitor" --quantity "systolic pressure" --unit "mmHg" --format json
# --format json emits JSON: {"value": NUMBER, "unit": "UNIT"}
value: {"value": 171, "unit": "mmHg"}
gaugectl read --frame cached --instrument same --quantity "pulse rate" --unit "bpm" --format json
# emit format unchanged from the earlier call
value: {"value": 103, "unit": "bpm"}
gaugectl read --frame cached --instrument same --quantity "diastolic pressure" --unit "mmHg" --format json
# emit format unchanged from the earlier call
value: {"value": 103, "unit": "mmHg"}
